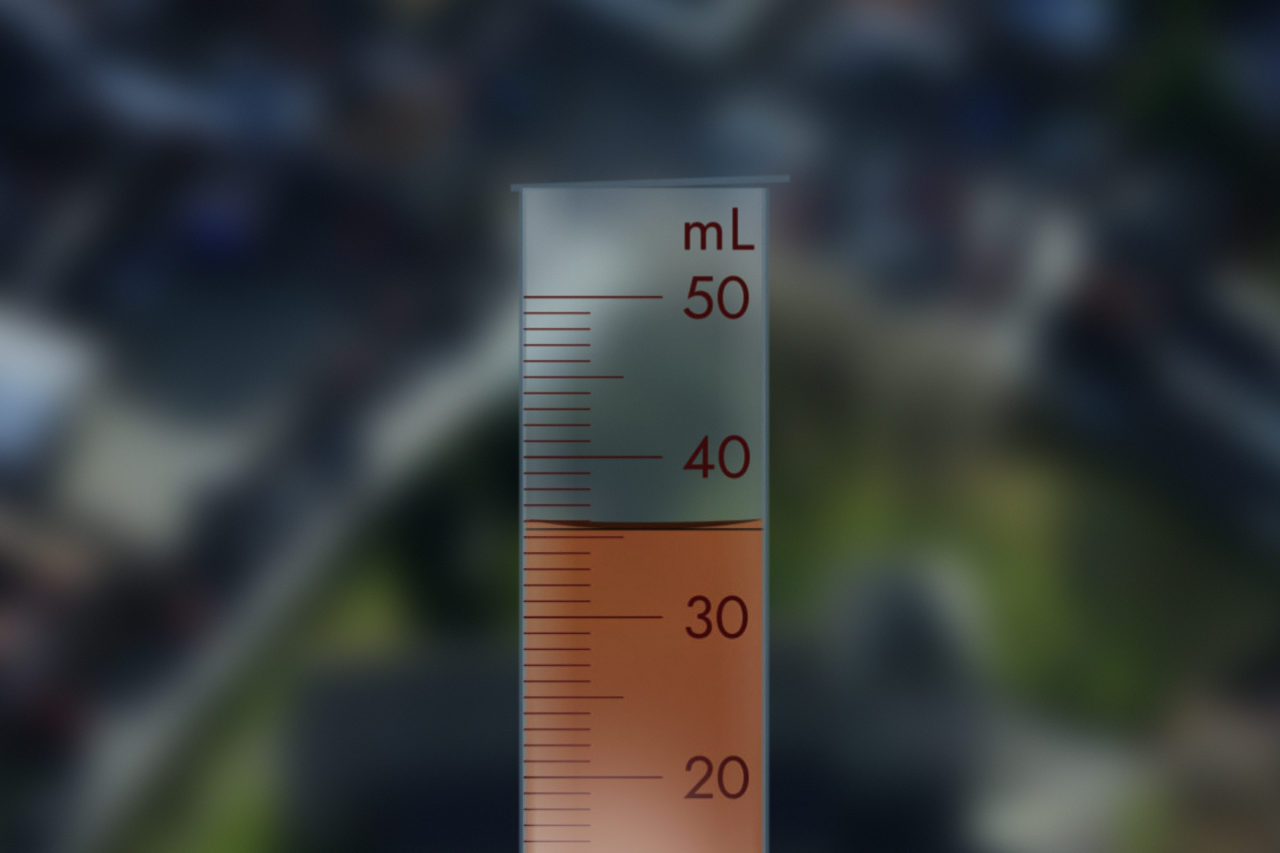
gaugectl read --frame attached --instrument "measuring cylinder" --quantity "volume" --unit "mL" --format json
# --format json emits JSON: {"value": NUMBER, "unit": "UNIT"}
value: {"value": 35.5, "unit": "mL"}
